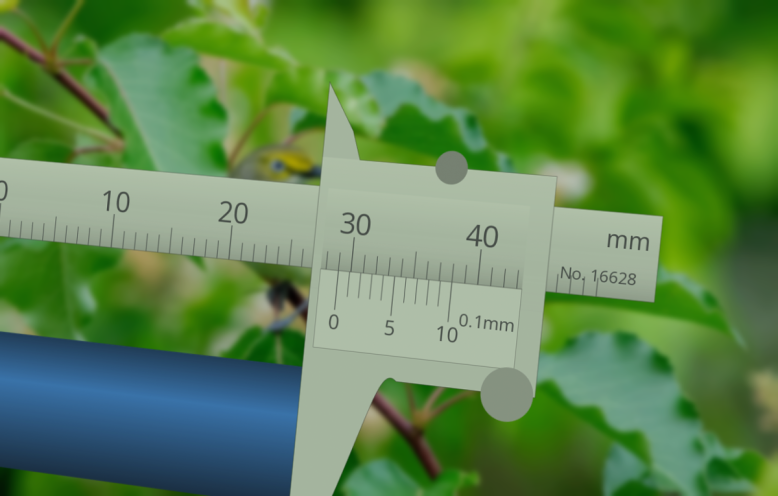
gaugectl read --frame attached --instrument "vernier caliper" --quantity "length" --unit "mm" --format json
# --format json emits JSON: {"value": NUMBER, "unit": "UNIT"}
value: {"value": 29.0, "unit": "mm"}
